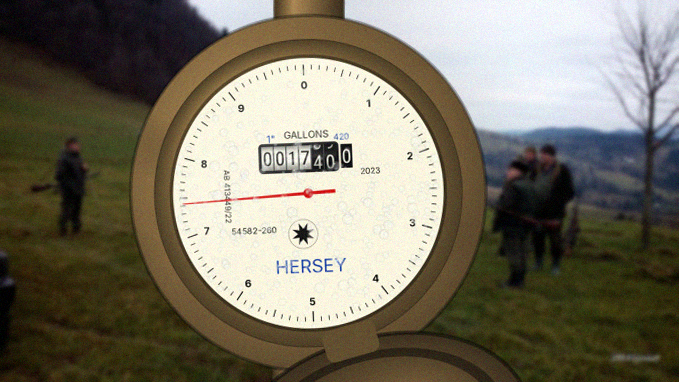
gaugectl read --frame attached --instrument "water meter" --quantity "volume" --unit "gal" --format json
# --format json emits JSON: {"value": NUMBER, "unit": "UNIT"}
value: {"value": 17397.4, "unit": "gal"}
